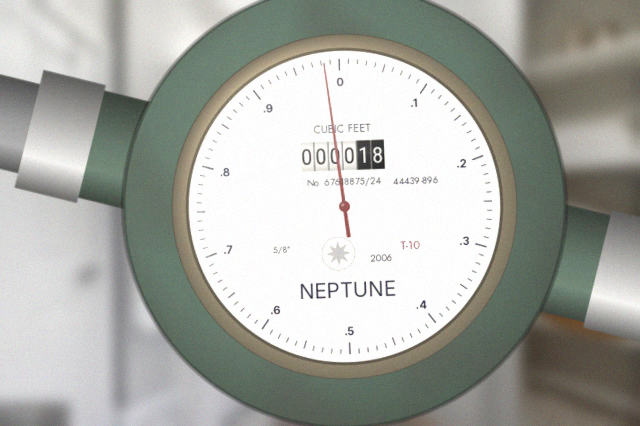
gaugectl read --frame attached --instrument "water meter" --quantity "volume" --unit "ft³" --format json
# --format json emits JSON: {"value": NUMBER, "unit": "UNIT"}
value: {"value": 17.98, "unit": "ft³"}
